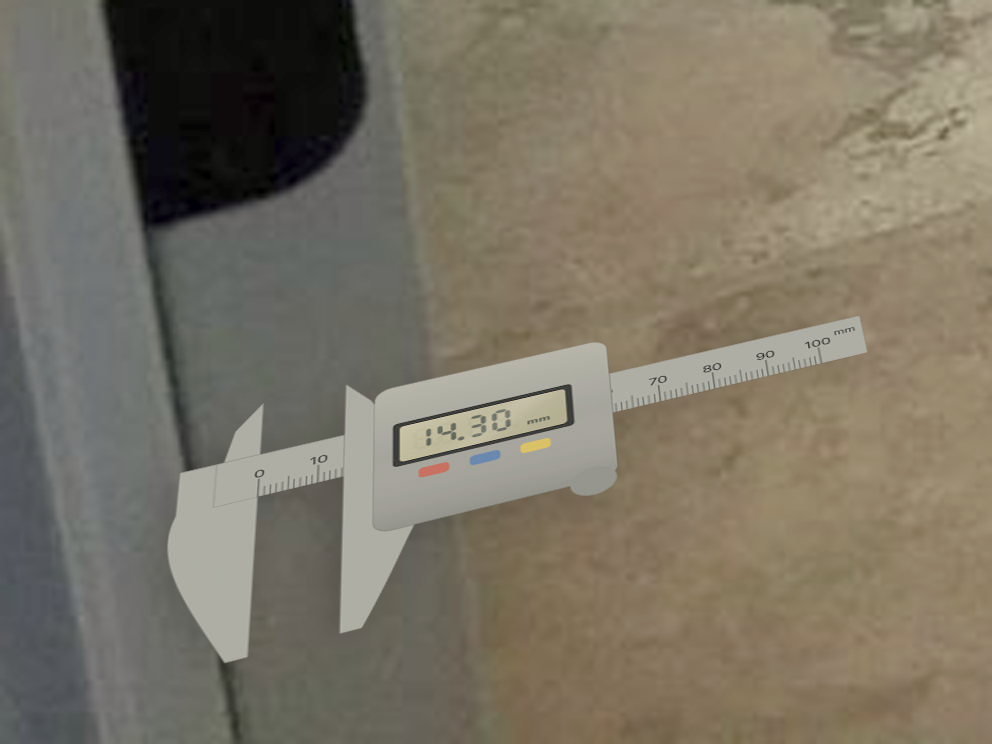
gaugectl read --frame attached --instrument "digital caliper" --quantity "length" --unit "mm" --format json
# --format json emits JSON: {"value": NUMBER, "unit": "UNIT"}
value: {"value": 14.30, "unit": "mm"}
